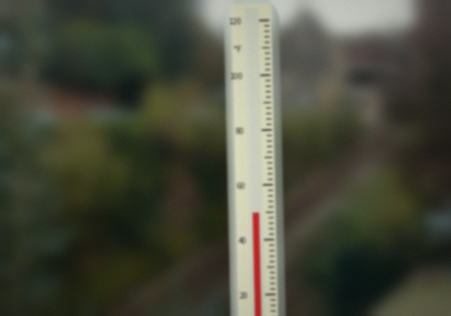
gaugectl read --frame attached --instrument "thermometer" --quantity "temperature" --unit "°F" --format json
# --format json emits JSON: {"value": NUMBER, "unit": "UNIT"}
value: {"value": 50, "unit": "°F"}
